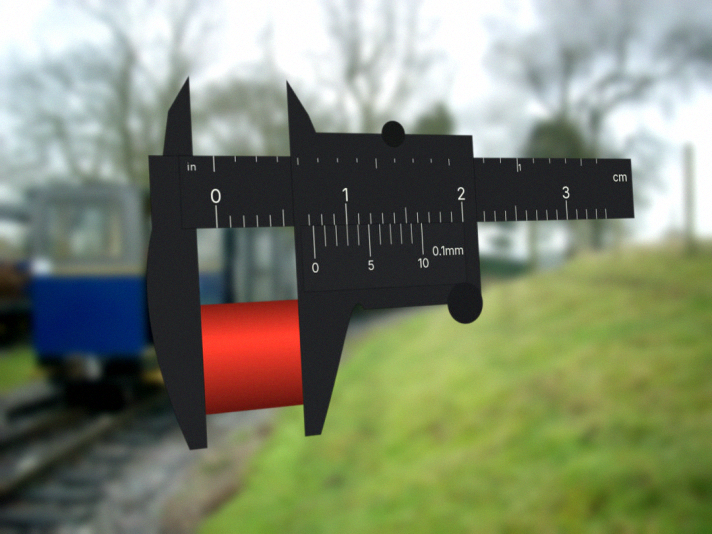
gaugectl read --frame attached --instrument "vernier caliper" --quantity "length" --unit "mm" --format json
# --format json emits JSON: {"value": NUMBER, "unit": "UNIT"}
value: {"value": 7.3, "unit": "mm"}
